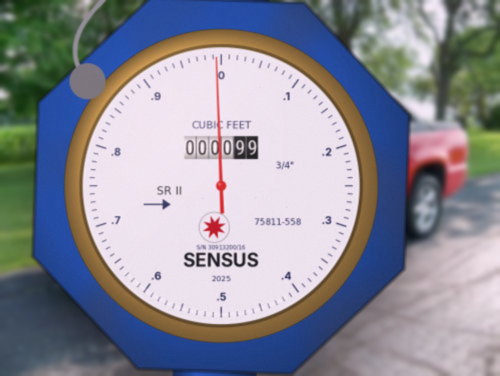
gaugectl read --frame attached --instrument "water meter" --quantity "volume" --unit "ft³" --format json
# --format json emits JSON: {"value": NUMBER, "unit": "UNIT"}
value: {"value": 98.99, "unit": "ft³"}
